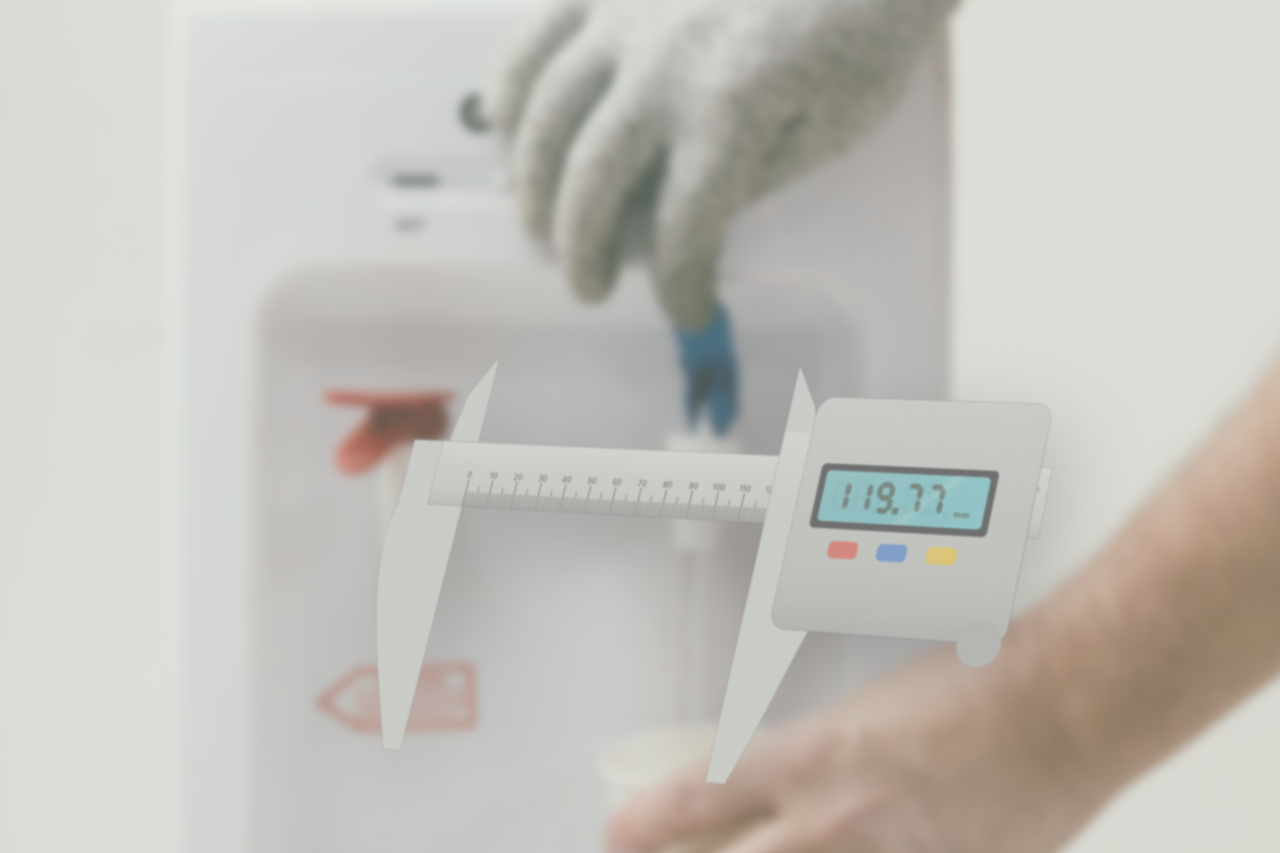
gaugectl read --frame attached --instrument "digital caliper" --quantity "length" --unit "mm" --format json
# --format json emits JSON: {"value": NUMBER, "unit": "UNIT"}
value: {"value": 119.77, "unit": "mm"}
